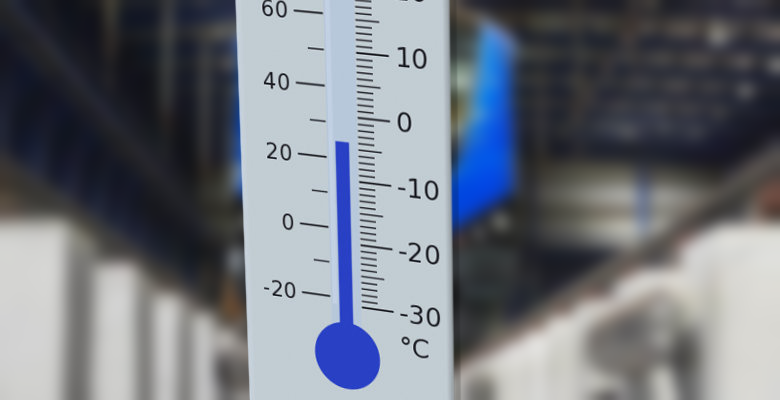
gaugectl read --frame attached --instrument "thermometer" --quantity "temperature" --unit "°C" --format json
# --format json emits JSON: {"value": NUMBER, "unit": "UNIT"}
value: {"value": -4, "unit": "°C"}
